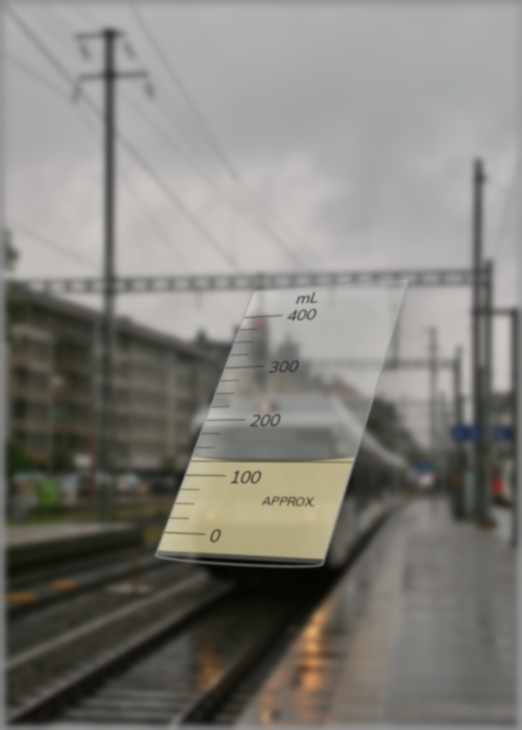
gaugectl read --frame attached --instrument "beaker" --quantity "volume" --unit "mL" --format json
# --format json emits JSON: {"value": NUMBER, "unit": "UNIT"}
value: {"value": 125, "unit": "mL"}
